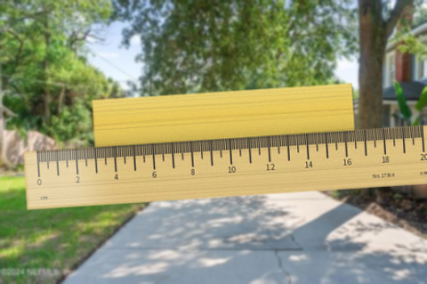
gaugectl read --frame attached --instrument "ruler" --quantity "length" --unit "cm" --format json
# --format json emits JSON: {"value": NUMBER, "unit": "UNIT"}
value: {"value": 13.5, "unit": "cm"}
